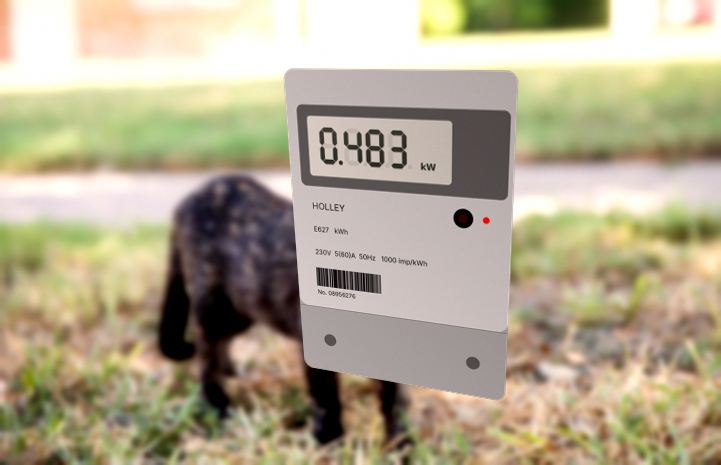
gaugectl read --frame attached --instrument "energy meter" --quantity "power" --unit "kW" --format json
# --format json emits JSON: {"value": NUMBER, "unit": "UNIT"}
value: {"value": 0.483, "unit": "kW"}
